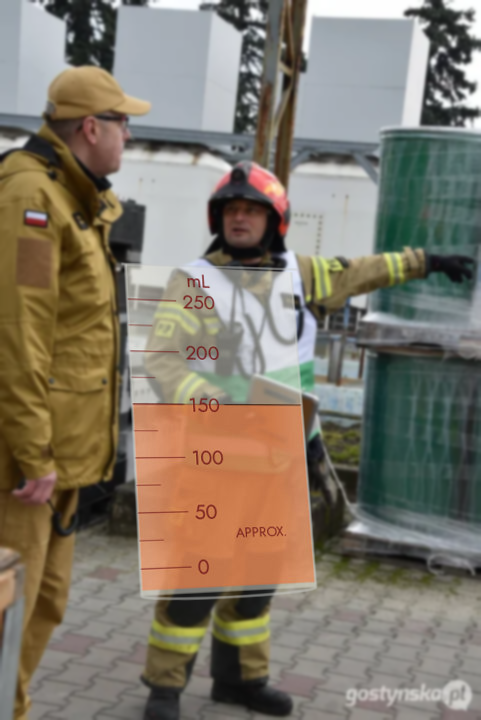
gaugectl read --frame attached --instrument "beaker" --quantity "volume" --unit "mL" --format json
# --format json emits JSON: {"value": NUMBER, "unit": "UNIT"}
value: {"value": 150, "unit": "mL"}
